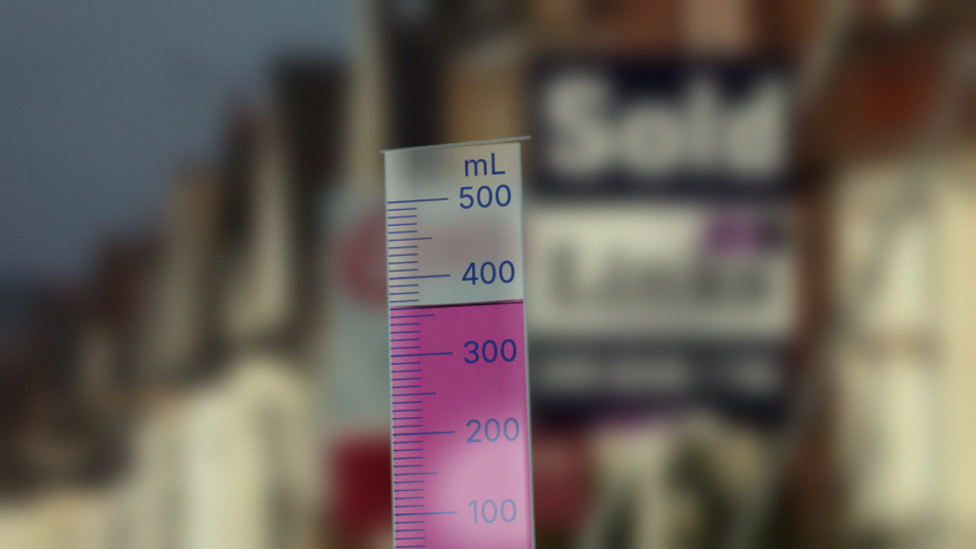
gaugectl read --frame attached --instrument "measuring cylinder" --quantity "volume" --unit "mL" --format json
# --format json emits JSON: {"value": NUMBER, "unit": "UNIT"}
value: {"value": 360, "unit": "mL"}
